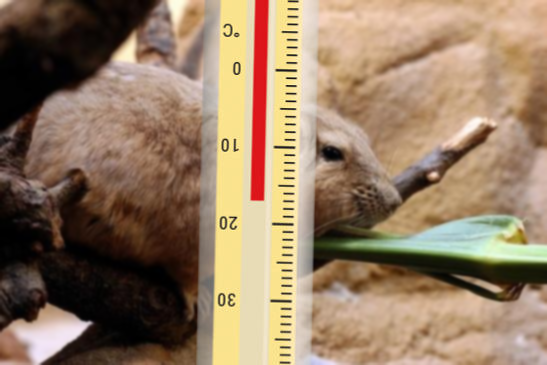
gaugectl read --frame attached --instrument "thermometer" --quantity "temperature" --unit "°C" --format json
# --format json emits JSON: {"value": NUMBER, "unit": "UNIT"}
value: {"value": 17, "unit": "°C"}
